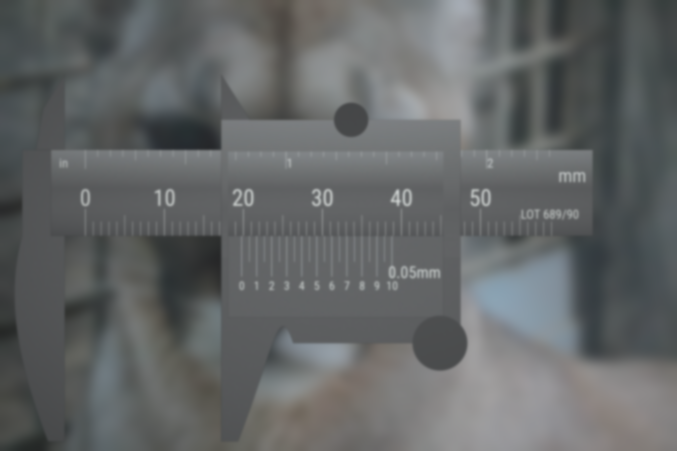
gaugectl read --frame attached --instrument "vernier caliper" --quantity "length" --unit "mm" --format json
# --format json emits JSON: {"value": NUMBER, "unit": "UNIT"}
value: {"value": 19.8, "unit": "mm"}
